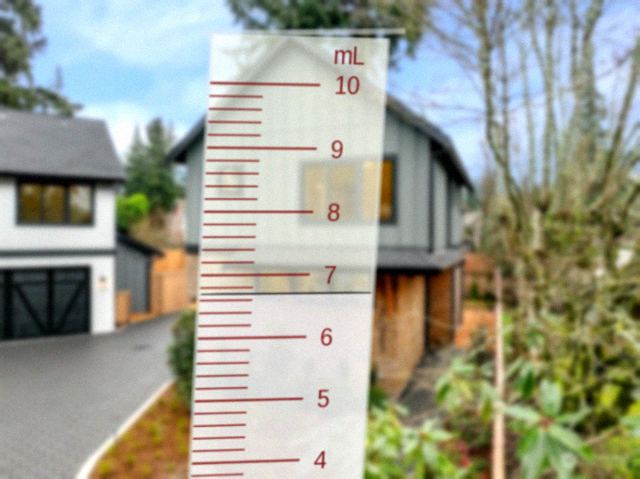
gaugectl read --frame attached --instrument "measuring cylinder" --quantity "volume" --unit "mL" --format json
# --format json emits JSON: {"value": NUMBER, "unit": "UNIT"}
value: {"value": 6.7, "unit": "mL"}
